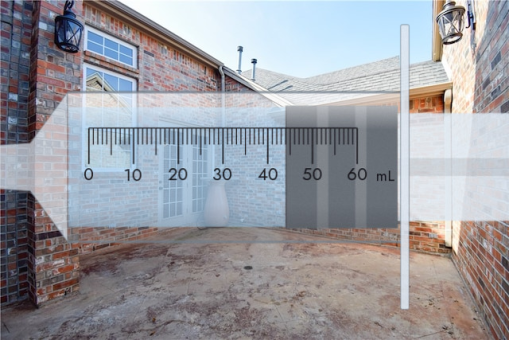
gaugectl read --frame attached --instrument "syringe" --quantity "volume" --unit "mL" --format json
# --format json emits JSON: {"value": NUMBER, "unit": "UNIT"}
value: {"value": 44, "unit": "mL"}
